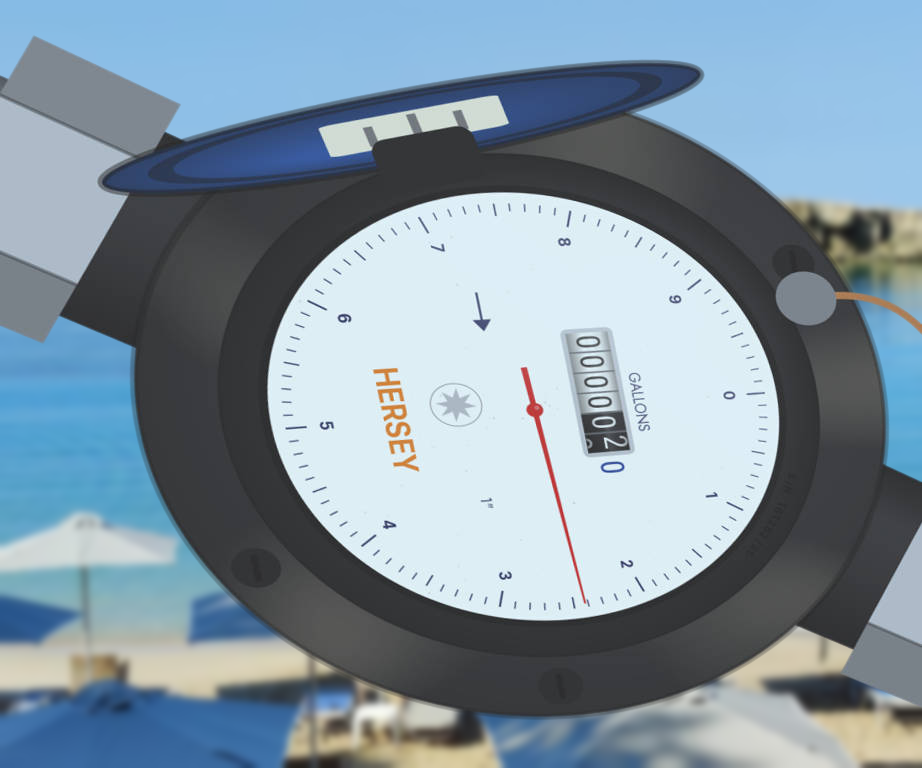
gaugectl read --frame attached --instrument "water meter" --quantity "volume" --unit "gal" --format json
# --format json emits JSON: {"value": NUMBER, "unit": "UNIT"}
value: {"value": 22.4, "unit": "gal"}
